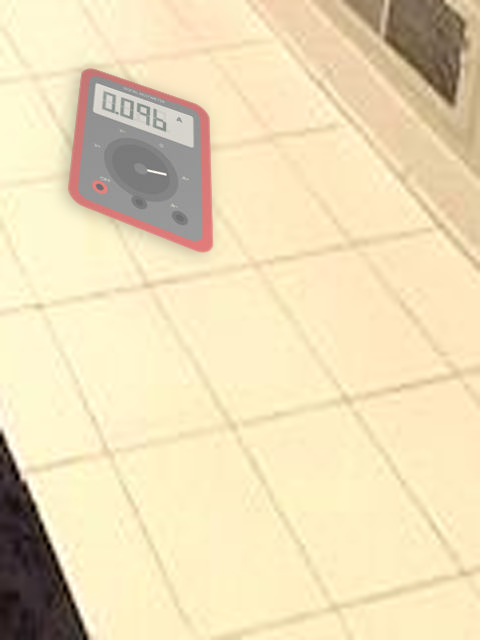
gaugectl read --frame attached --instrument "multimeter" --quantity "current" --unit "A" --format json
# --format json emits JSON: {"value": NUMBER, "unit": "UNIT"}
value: {"value": 0.096, "unit": "A"}
